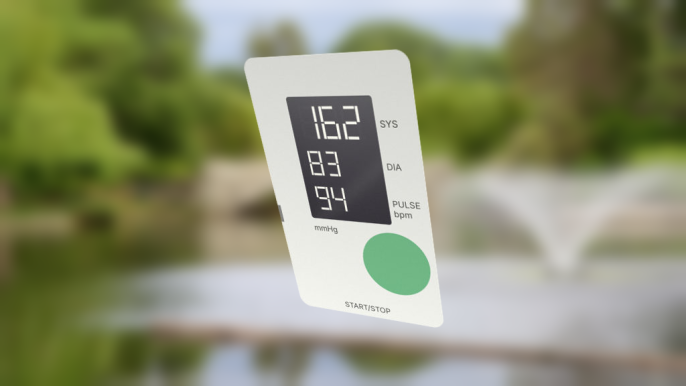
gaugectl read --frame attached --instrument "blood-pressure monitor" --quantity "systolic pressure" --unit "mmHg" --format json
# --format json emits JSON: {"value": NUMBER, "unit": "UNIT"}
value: {"value": 162, "unit": "mmHg"}
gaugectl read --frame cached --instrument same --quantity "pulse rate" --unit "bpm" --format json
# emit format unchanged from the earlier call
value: {"value": 94, "unit": "bpm"}
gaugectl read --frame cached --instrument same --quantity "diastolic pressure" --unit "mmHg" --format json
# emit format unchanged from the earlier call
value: {"value": 83, "unit": "mmHg"}
